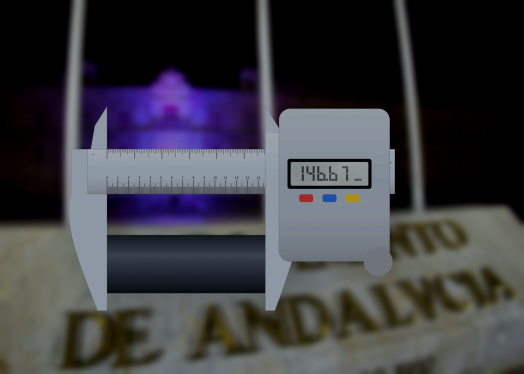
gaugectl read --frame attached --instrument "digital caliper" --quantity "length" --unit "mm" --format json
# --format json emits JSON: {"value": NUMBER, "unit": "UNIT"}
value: {"value": 146.67, "unit": "mm"}
